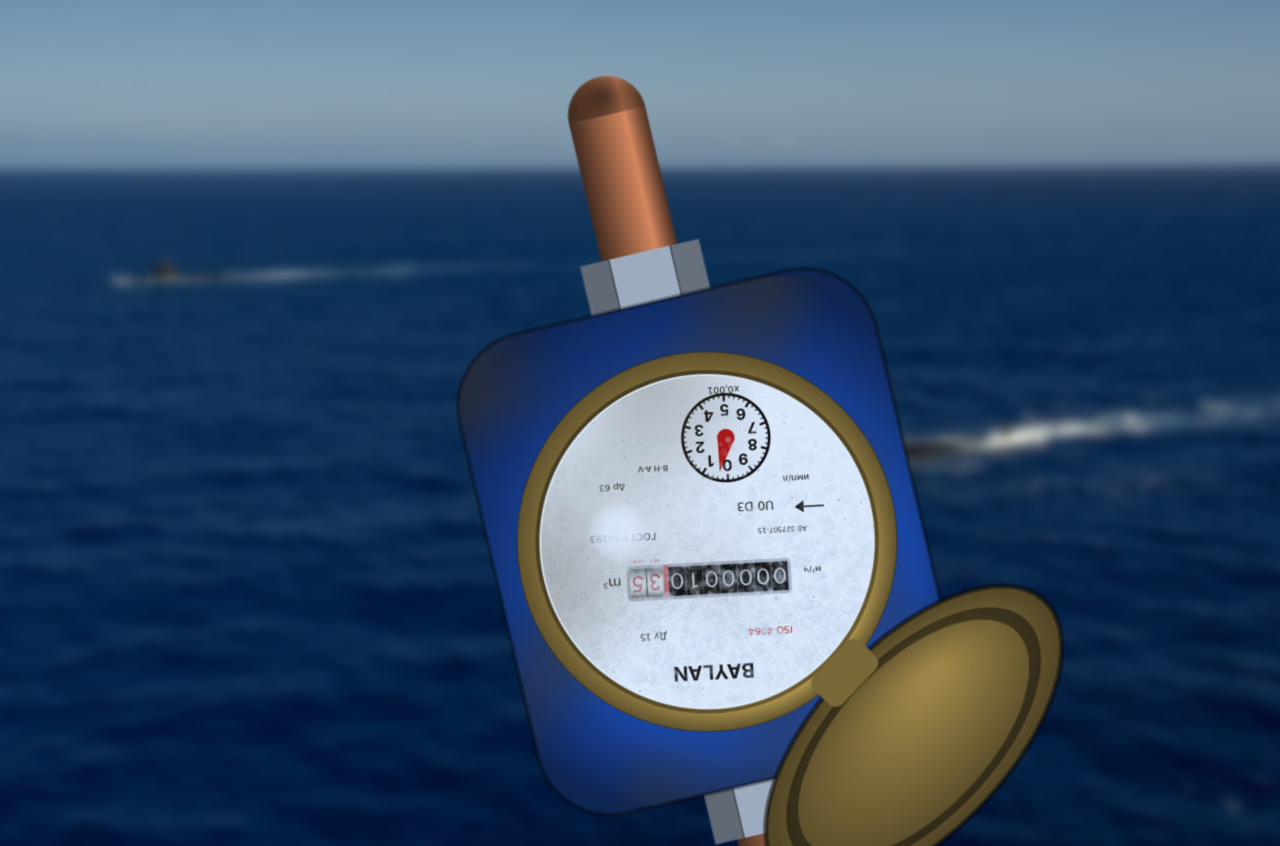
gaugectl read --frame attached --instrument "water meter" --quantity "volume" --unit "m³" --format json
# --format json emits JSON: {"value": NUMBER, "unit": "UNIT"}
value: {"value": 10.350, "unit": "m³"}
